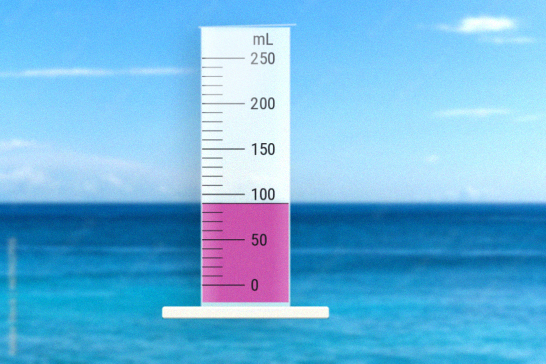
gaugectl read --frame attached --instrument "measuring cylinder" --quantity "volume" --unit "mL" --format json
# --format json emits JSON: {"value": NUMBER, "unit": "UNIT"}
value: {"value": 90, "unit": "mL"}
